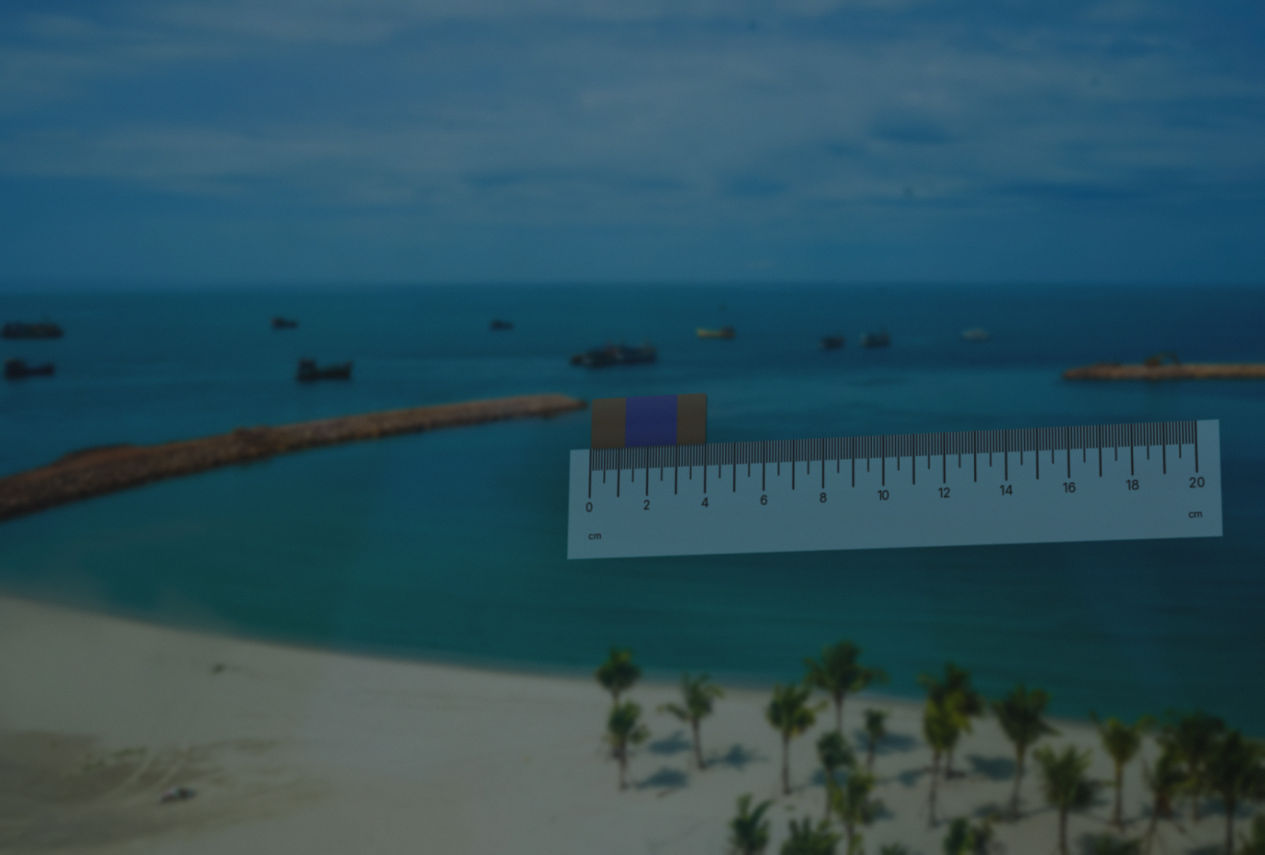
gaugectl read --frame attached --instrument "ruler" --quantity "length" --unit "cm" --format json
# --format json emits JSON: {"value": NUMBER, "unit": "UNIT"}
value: {"value": 4, "unit": "cm"}
